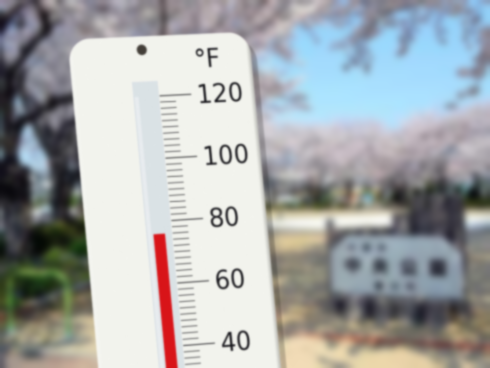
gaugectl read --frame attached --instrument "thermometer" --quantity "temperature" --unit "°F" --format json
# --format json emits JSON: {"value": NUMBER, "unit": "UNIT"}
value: {"value": 76, "unit": "°F"}
